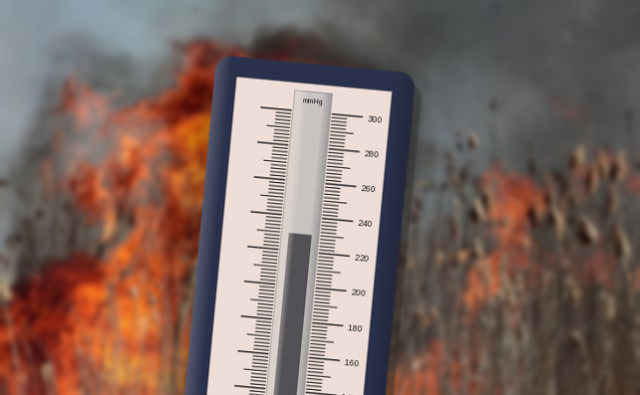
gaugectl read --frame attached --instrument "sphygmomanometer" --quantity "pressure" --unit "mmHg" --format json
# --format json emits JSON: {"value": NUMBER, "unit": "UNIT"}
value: {"value": 230, "unit": "mmHg"}
